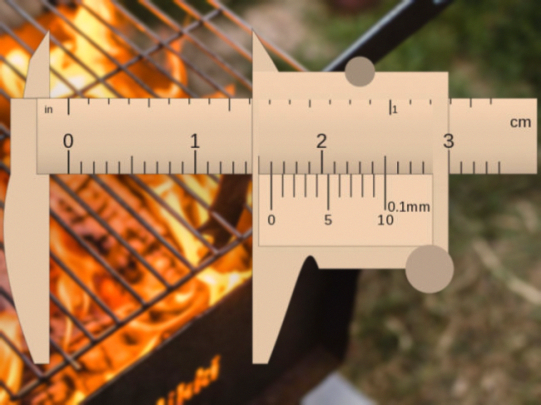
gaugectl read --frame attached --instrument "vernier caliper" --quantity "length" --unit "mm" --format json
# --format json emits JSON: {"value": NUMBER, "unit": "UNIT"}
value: {"value": 16.0, "unit": "mm"}
